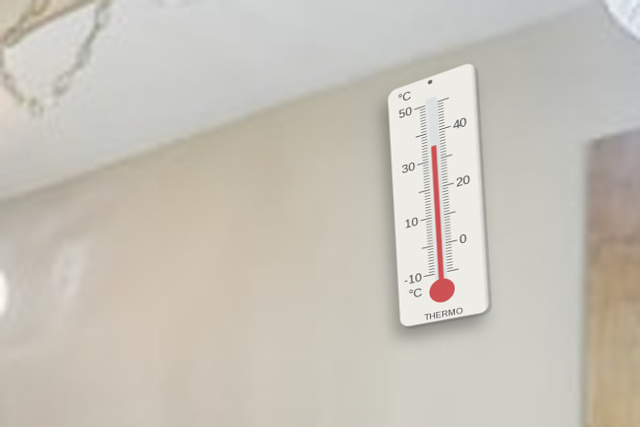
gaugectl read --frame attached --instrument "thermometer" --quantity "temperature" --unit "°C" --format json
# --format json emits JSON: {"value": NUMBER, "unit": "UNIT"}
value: {"value": 35, "unit": "°C"}
